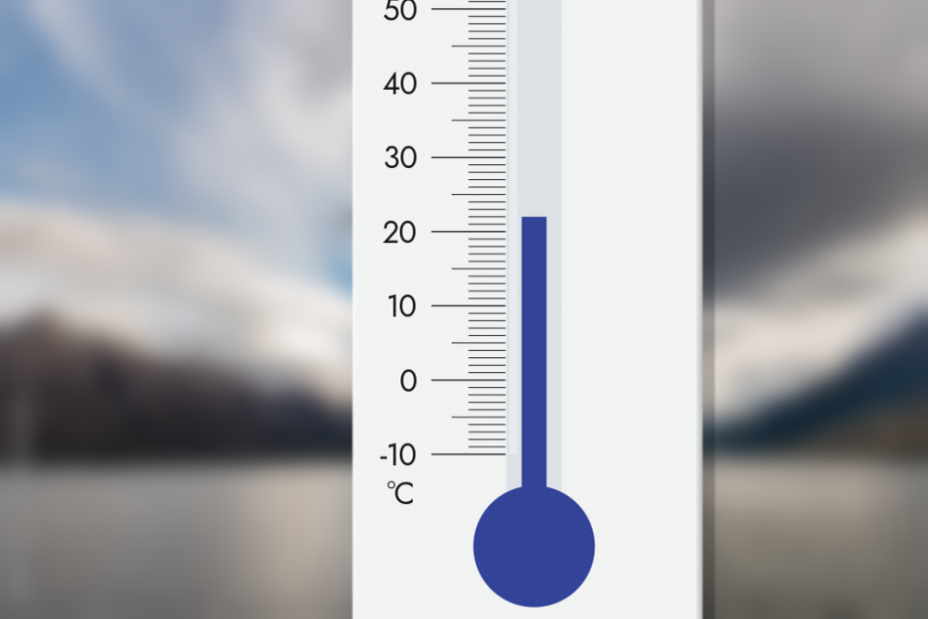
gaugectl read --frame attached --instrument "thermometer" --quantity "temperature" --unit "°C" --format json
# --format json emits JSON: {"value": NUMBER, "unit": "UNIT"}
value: {"value": 22, "unit": "°C"}
